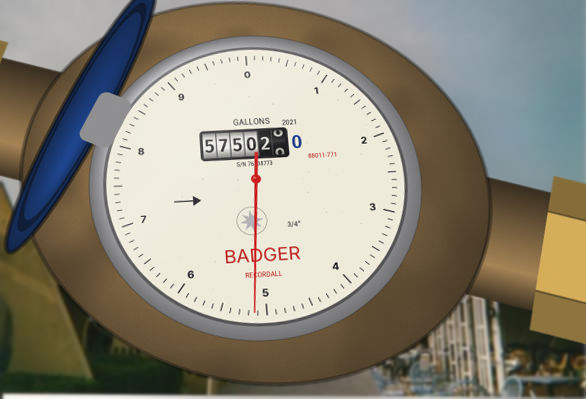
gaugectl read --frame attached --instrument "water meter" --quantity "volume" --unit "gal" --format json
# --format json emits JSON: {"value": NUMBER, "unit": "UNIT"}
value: {"value": 5750285.1, "unit": "gal"}
